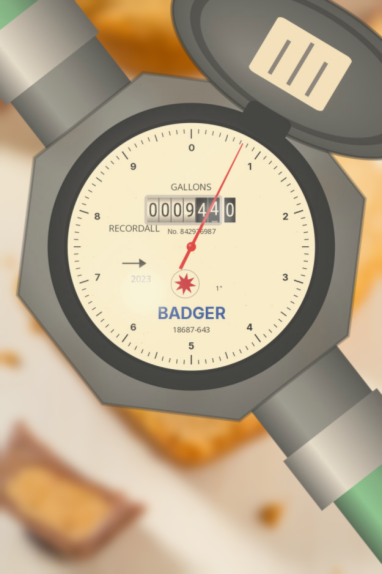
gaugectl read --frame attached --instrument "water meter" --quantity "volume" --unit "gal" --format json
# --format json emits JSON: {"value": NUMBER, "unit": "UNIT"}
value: {"value": 9440.7, "unit": "gal"}
